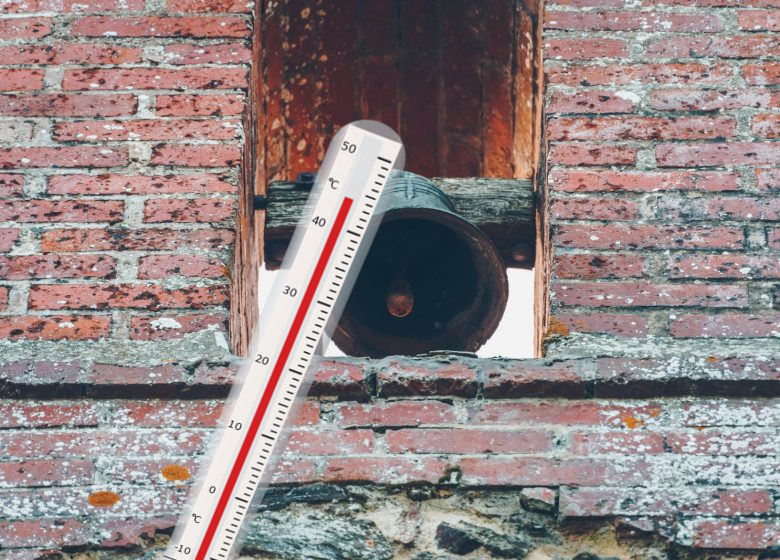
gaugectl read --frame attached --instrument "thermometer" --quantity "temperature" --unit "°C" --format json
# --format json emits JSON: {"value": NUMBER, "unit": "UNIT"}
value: {"value": 44, "unit": "°C"}
